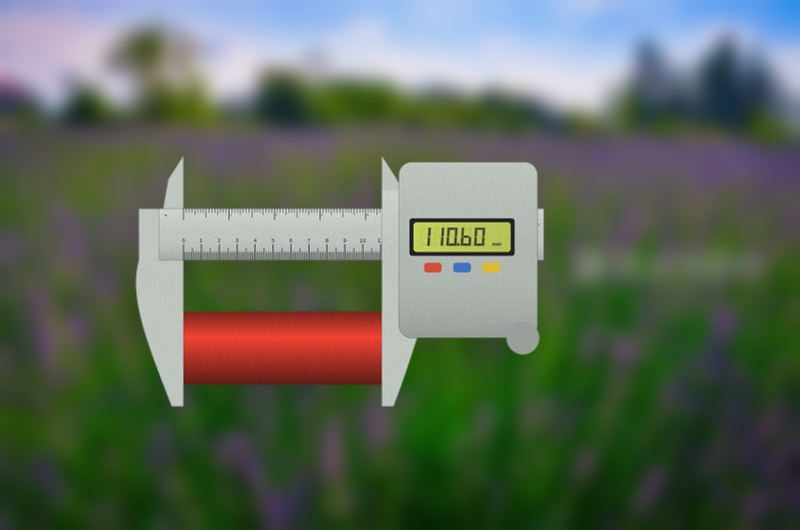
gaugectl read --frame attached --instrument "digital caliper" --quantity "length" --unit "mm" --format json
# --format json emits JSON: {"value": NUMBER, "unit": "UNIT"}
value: {"value": 110.60, "unit": "mm"}
